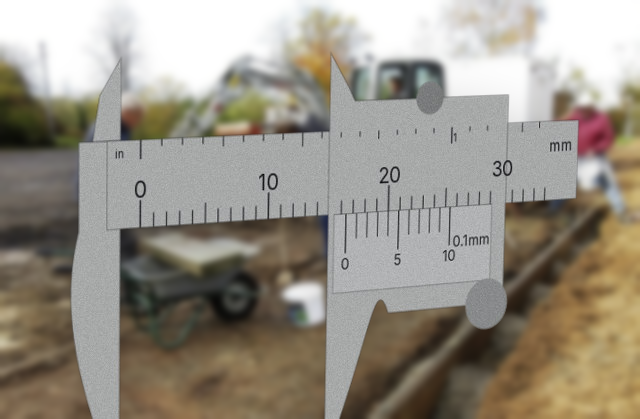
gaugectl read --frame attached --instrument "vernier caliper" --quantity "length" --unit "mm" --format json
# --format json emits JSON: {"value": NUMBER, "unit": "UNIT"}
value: {"value": 16.4, "unit": "mm"}
